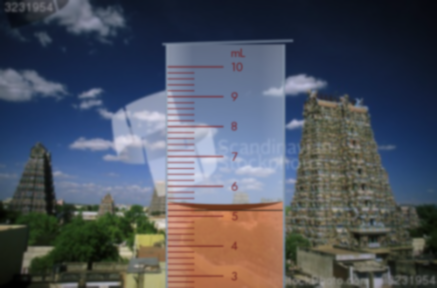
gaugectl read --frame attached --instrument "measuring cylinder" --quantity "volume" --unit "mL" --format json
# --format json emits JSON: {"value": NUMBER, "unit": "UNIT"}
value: {"value": 5.2, "unit": "mL"}
